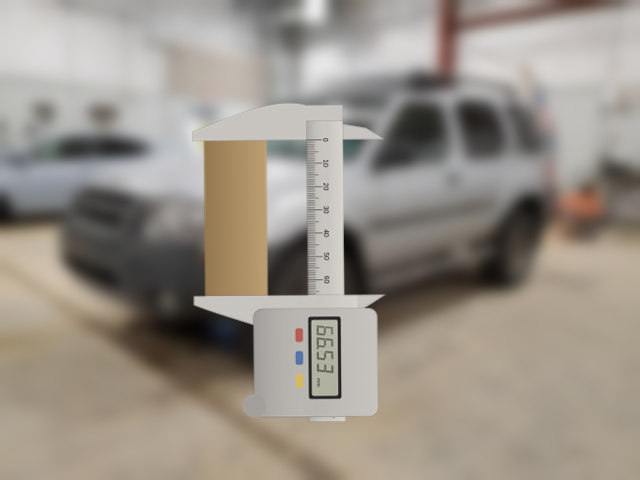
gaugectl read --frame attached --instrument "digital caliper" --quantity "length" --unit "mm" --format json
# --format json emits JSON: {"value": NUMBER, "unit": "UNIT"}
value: {"value": 66.53, "unit": "mm"}
